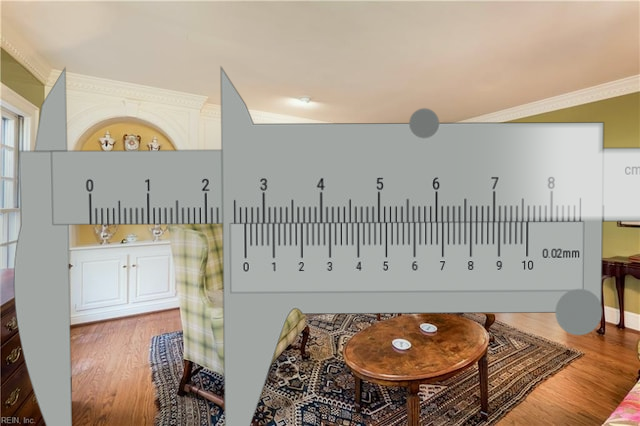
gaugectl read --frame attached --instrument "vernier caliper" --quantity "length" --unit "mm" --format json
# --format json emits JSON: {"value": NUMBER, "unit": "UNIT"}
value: {"value": 26.8, "unit": "mm"}
